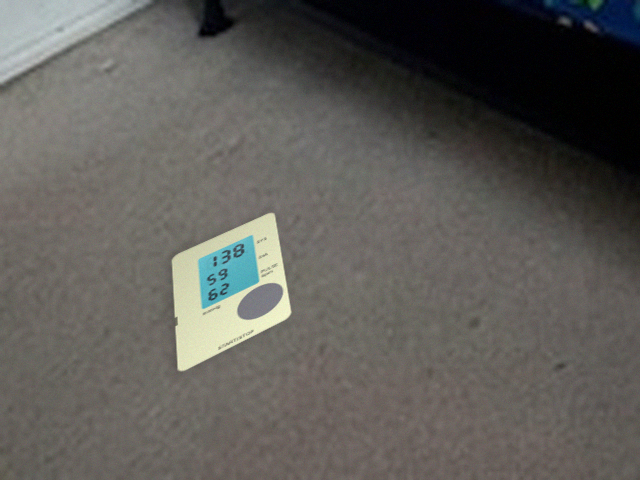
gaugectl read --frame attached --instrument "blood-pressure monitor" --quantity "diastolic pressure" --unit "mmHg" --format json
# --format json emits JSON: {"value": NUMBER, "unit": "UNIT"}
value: {"value": 59, "unit": "mmHg"}
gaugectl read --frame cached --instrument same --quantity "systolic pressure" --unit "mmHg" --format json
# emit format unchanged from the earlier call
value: {"value": 138, "unit": "mmHg"}
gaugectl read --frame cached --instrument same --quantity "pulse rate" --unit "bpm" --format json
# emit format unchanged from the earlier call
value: {"value": 62, "unit": "bpm"}
